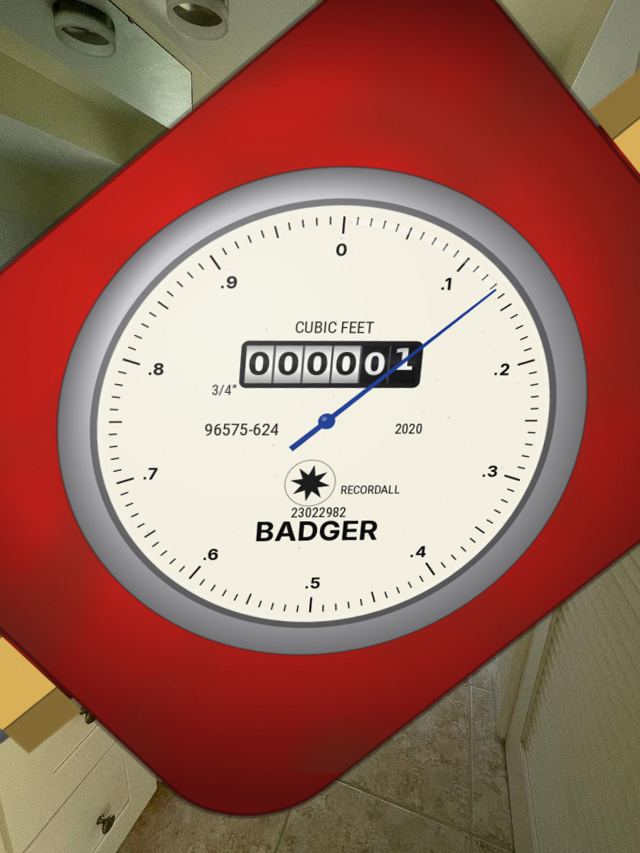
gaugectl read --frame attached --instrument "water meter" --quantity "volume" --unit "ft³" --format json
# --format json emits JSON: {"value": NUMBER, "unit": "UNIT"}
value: {"value": 1.13, "unit": "ft³"}
